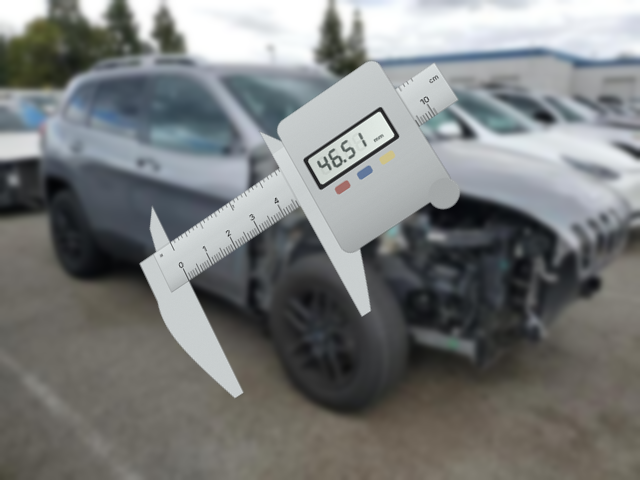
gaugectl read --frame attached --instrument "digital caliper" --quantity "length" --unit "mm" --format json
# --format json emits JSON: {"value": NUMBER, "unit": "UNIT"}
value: {"value": 46.51, "unit": "mm"}
